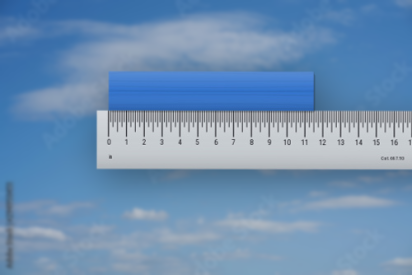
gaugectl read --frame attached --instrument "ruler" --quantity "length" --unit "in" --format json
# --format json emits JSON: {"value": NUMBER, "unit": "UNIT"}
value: {"value": 11.5, "unit": "in"}
